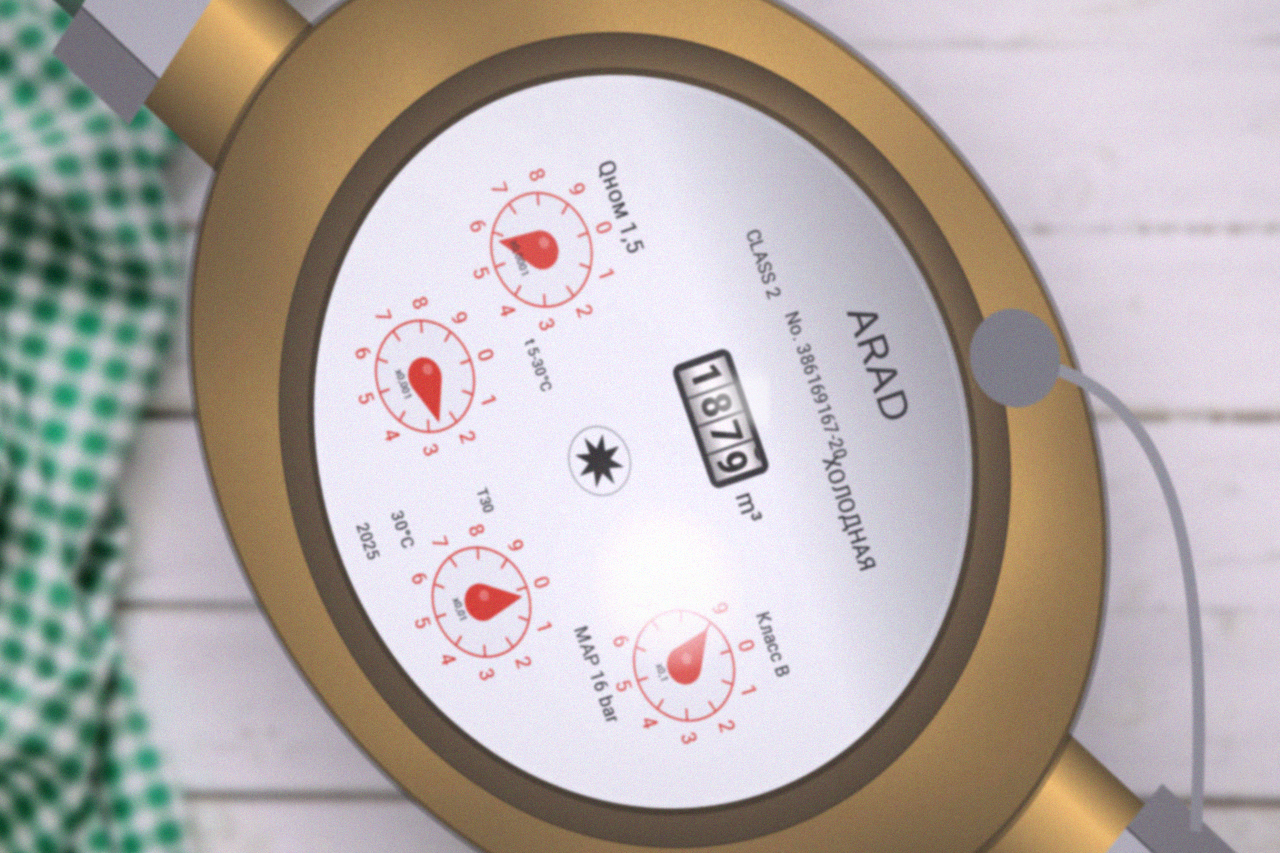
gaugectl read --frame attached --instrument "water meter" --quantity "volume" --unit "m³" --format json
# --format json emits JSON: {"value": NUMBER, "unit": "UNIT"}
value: {"value": 1878.9025, "unit": "m³"}
